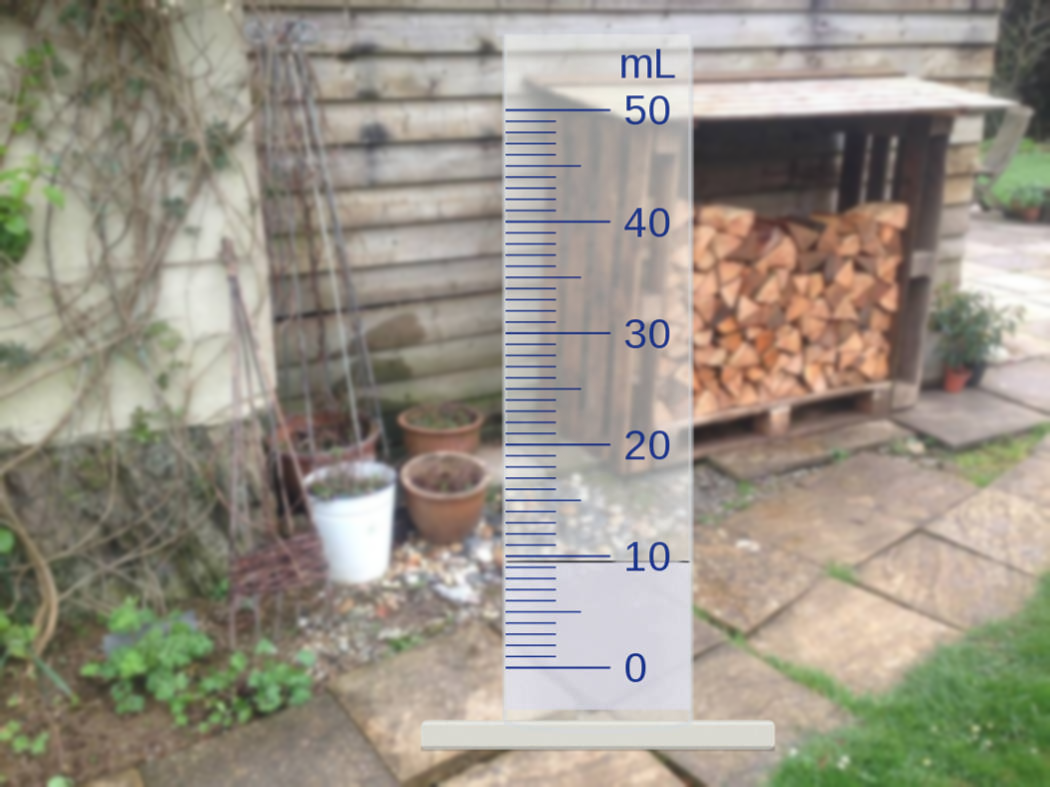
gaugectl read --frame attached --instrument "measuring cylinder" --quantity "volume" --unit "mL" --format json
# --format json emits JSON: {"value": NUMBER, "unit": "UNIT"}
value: {"value": 9.5, "unit": "mL"}
